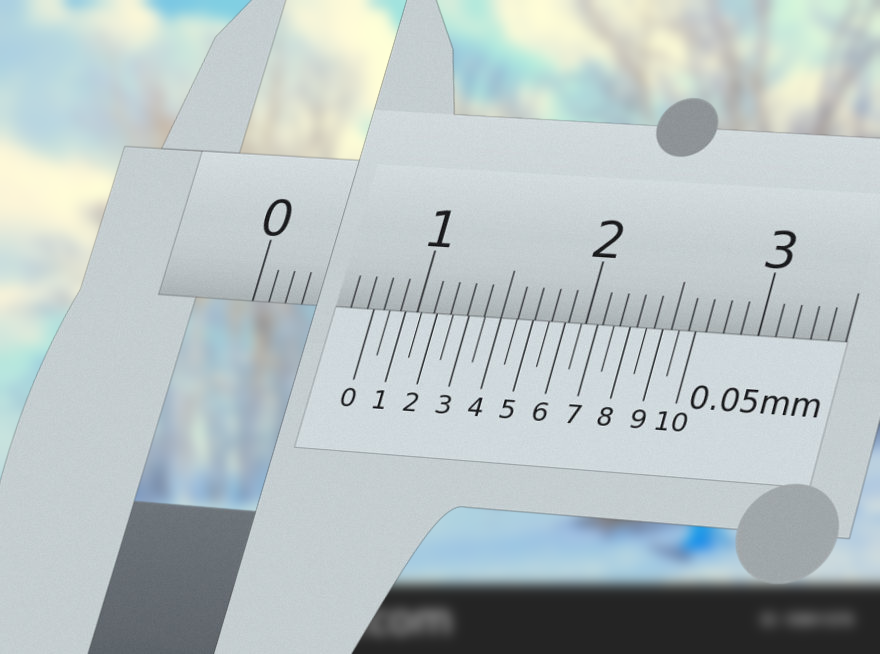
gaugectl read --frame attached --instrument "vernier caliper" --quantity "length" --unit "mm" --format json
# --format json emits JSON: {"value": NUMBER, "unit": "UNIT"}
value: {"value": 7.4, "unit": "mm"}
